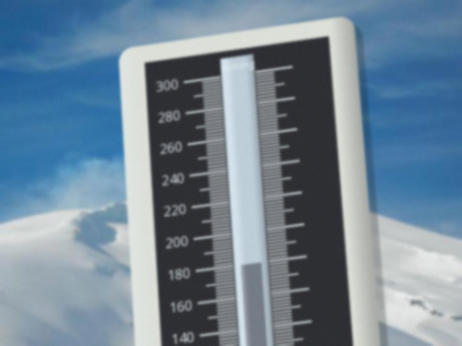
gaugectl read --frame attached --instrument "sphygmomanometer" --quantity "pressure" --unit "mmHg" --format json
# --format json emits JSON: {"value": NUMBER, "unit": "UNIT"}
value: {"value": 180, "unit": "mmHg"}
